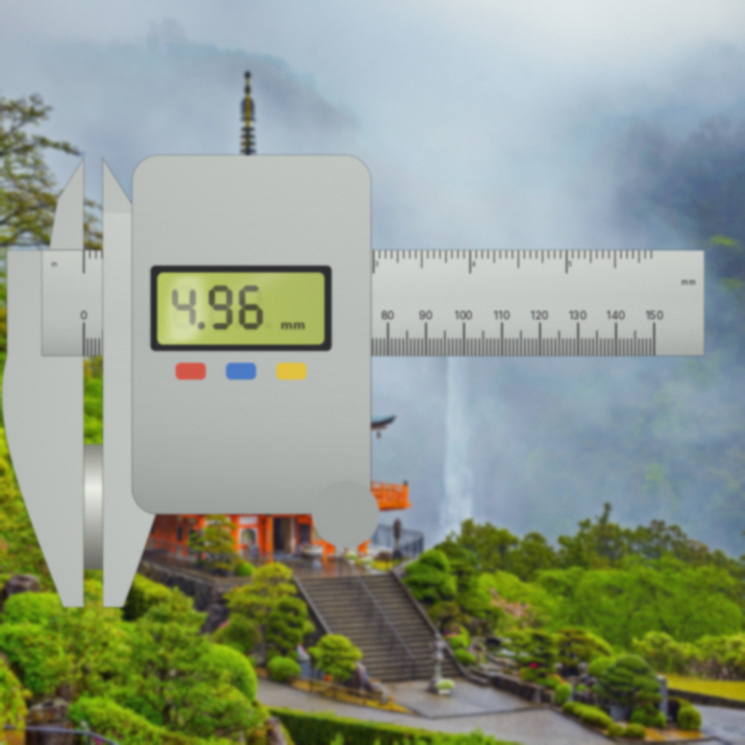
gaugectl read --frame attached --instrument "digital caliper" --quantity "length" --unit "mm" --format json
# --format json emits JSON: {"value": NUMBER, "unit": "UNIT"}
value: {"value": 4.96, "unit": "mm"}
